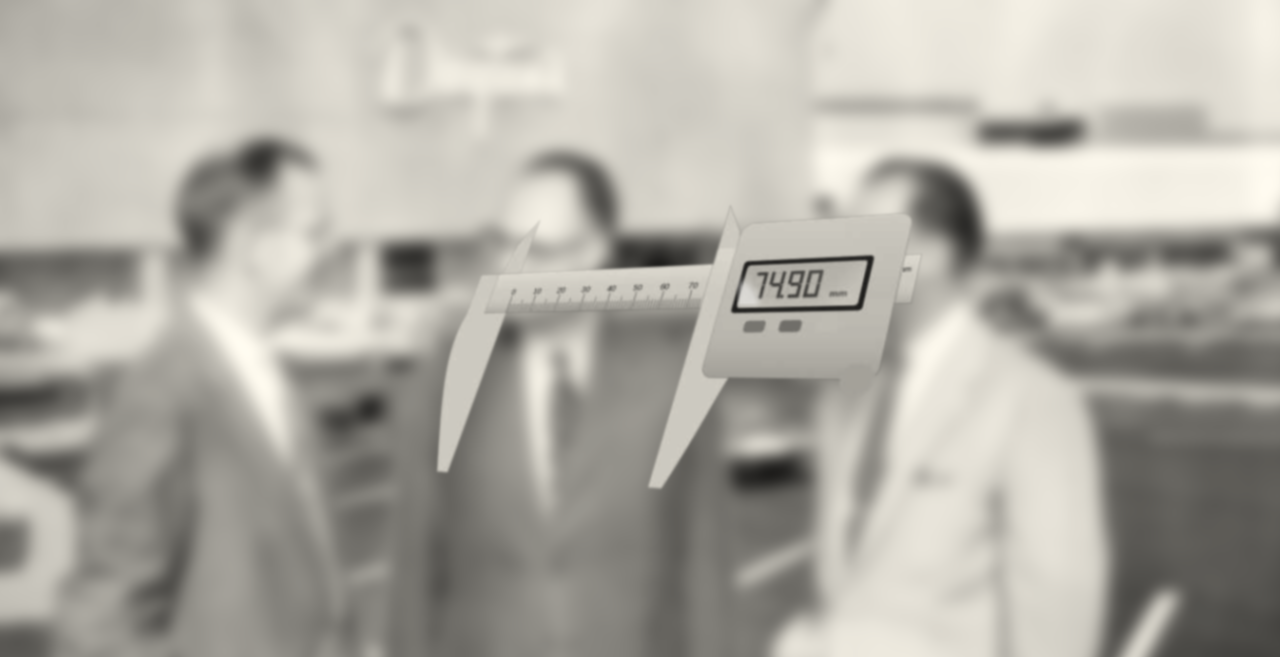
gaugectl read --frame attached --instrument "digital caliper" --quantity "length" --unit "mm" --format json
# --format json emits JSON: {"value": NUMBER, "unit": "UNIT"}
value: {"value": 74.90, "unit": "mm"}
